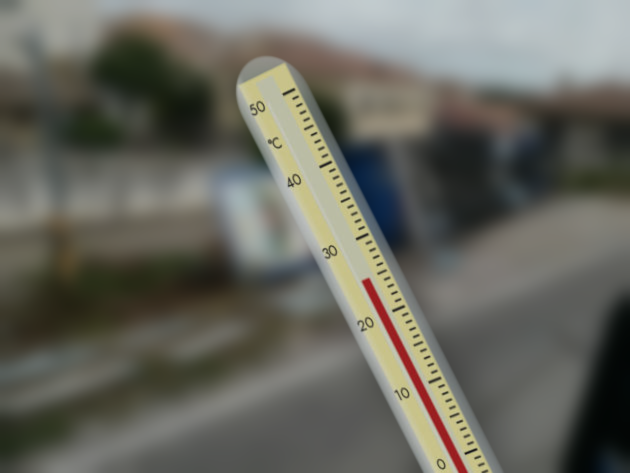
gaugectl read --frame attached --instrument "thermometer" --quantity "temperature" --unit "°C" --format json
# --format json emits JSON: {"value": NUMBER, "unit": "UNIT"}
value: {"value": 25, "unit": "°C"}
